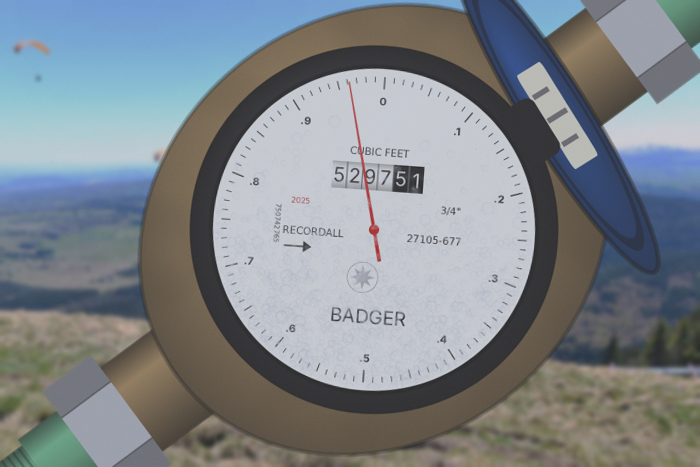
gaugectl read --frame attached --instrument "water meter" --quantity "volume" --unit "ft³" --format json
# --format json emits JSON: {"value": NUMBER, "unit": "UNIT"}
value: {"value": 529750.96, "unit": "ft³"}
